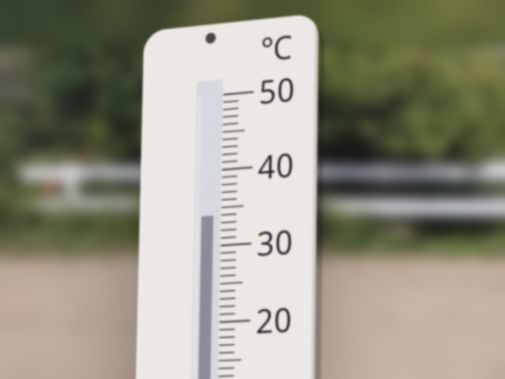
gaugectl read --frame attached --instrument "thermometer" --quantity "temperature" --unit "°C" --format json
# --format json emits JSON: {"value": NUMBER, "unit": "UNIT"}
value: {"value": 34, "unit": "°C"}
